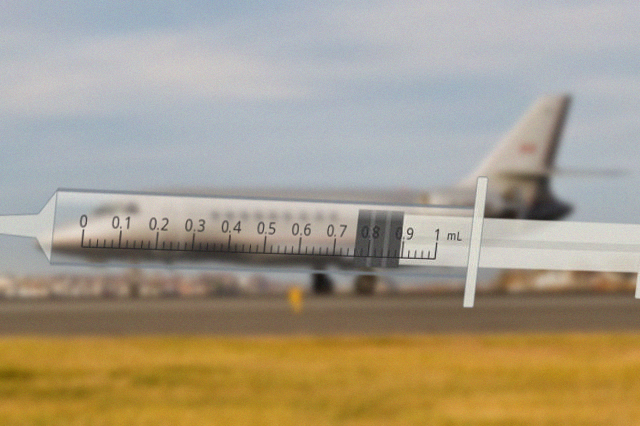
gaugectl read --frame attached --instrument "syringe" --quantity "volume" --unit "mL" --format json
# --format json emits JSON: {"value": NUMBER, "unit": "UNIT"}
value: {"value": 0.76, "unit": "mL"}
